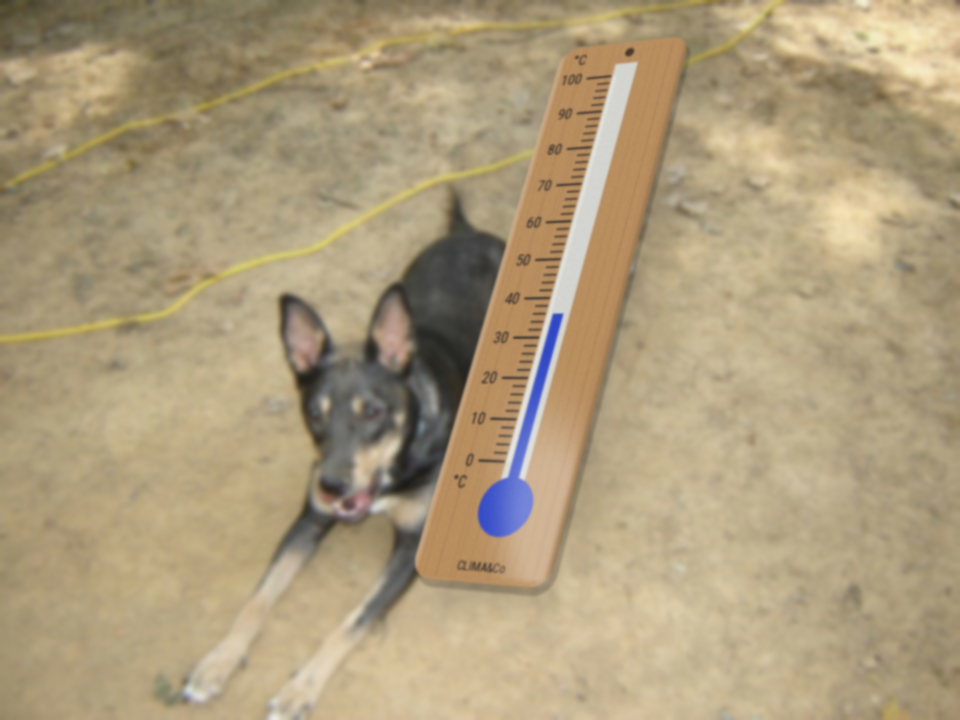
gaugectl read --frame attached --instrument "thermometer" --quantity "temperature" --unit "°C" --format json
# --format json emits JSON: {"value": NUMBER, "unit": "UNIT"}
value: {"value": 36, "unit": "°C"}
